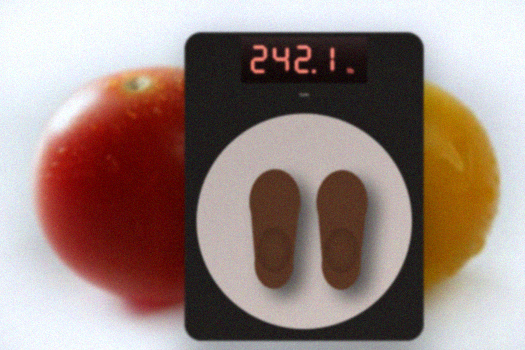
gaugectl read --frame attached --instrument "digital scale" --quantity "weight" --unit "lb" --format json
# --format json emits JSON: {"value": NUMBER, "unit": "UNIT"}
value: {"value": 242.1, "unit": "lb"}
